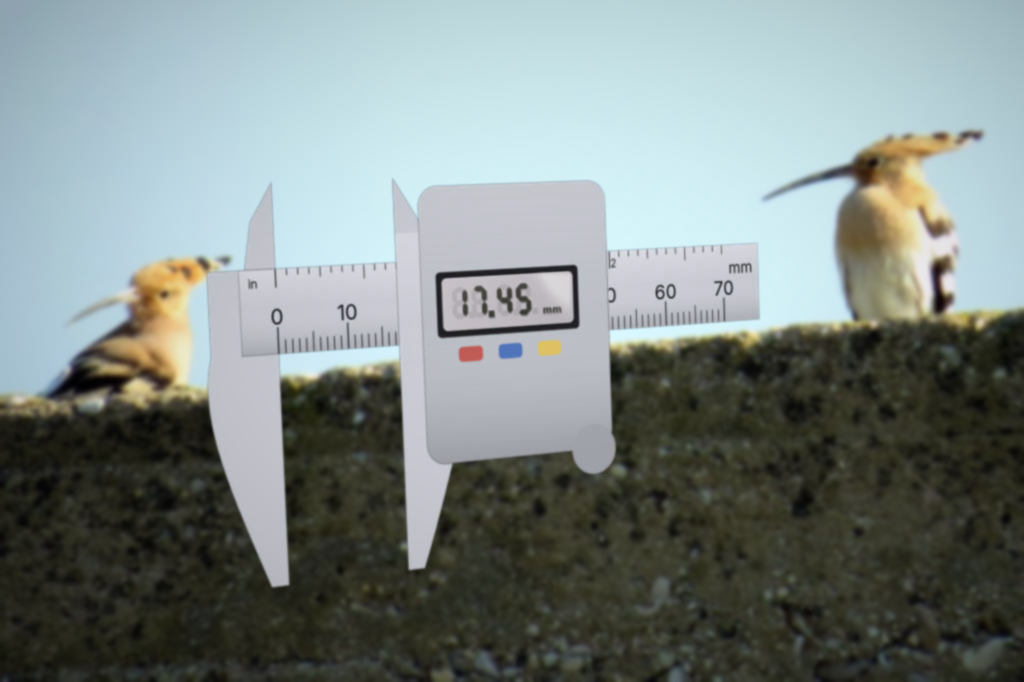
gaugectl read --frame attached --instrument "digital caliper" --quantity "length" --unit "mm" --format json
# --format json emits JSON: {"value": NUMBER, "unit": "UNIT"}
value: {"value": 17.45, "unit": "mm"}
